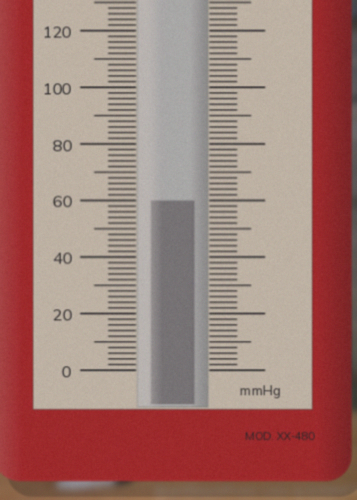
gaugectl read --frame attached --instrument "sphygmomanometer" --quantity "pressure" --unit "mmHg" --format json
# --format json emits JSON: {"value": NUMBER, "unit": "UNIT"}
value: {"value": 60, "unit": "mmHg"}
